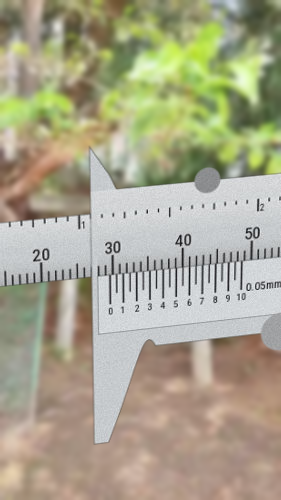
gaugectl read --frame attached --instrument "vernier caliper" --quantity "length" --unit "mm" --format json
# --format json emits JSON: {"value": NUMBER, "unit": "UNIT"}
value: {"value": 29.6, "unit": "mm"}
